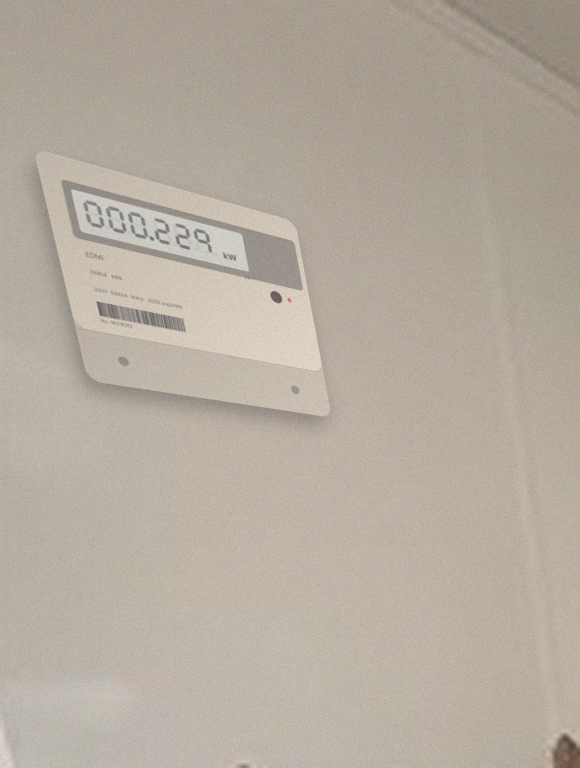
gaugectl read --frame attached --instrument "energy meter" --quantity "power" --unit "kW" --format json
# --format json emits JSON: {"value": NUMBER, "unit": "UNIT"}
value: {"value": 0.229, "unit": "kW"}
